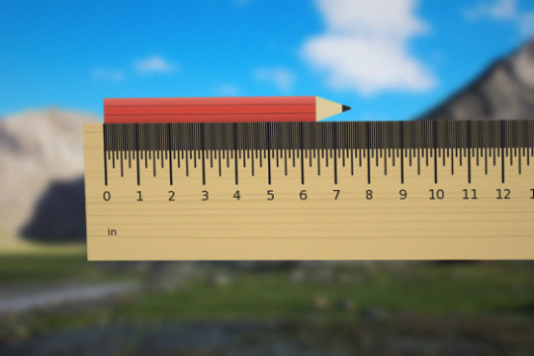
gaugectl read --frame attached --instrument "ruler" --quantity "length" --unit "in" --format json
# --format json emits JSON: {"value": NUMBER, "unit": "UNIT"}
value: {"value": 7.5, "unit": "in"}
